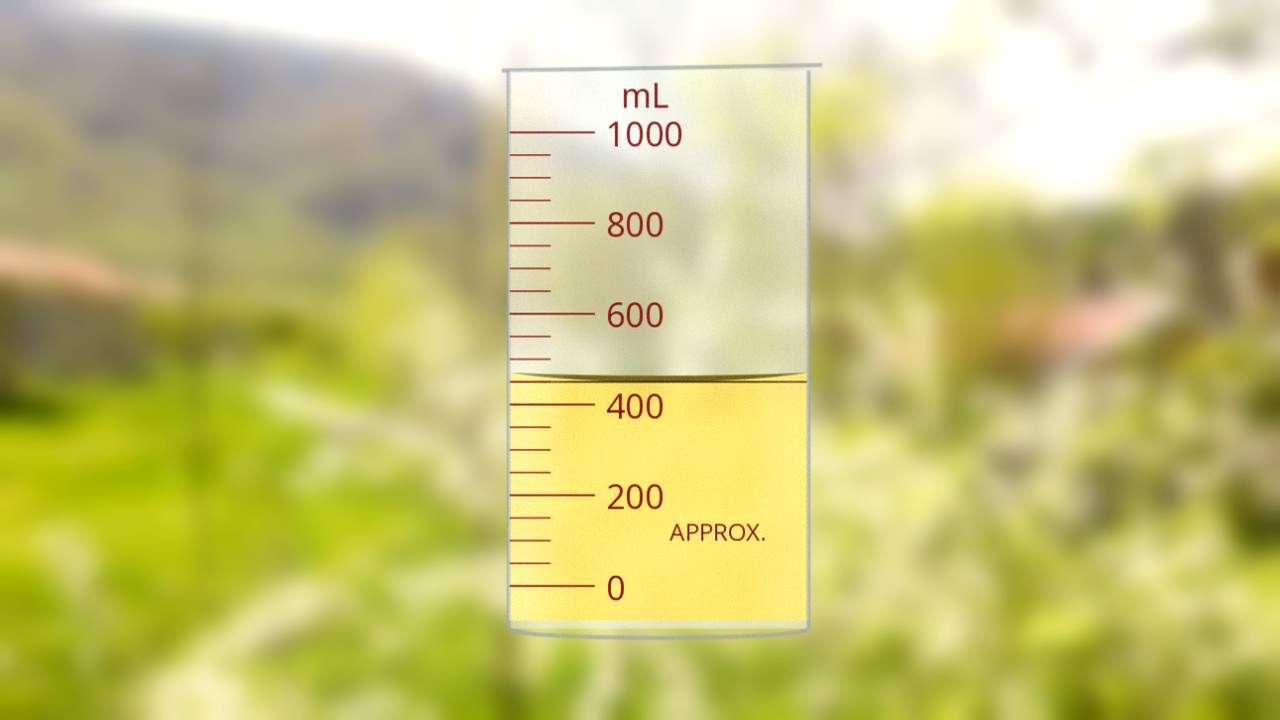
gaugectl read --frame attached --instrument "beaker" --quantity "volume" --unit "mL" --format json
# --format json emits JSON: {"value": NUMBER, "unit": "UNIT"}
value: {"value": 450, "unit": "mL"}
